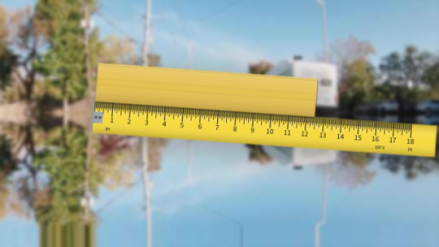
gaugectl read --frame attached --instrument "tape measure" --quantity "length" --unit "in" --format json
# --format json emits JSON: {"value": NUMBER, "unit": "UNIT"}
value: {"value": 12.5, "unit": "in"}
